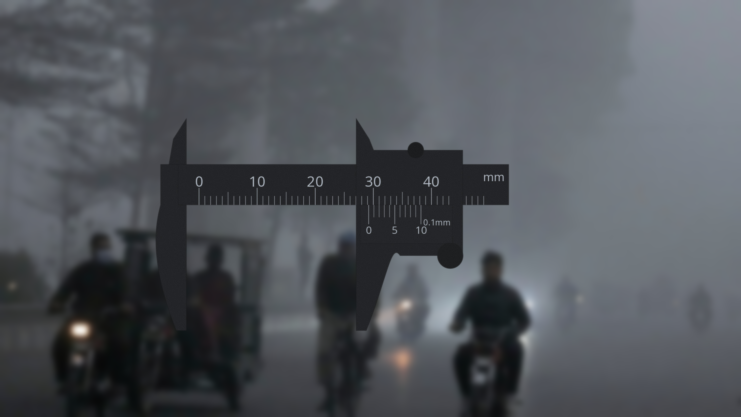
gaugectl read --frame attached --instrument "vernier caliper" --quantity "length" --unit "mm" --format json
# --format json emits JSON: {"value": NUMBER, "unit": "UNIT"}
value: {"value": 29.2, "unit": "mm"}
